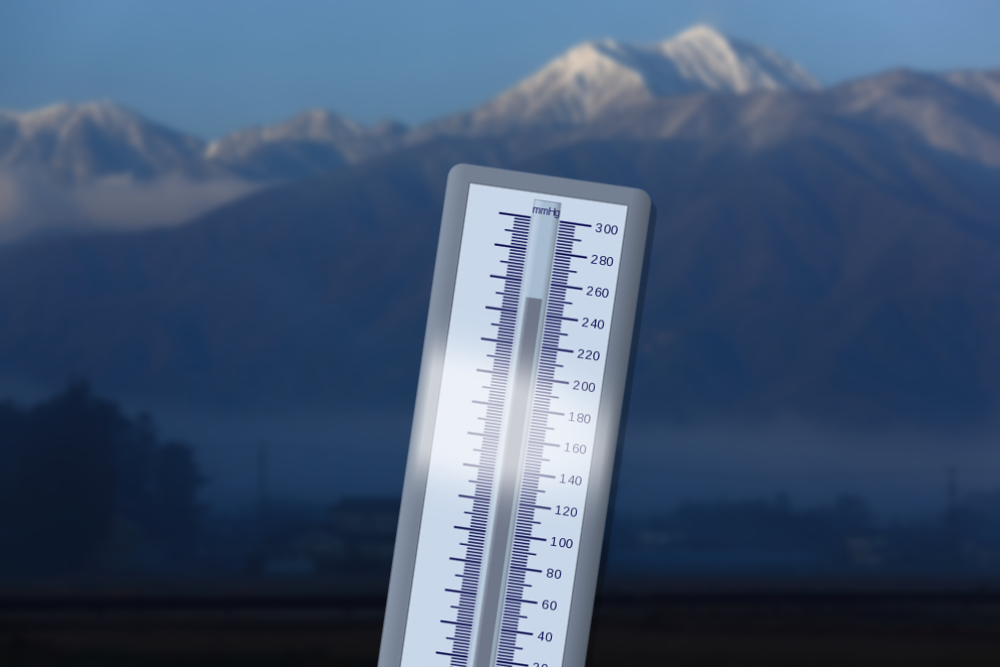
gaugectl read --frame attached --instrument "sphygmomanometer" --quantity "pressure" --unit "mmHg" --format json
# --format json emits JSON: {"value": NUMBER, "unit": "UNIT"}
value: {"value": 250, "unit": "mmHg"}
